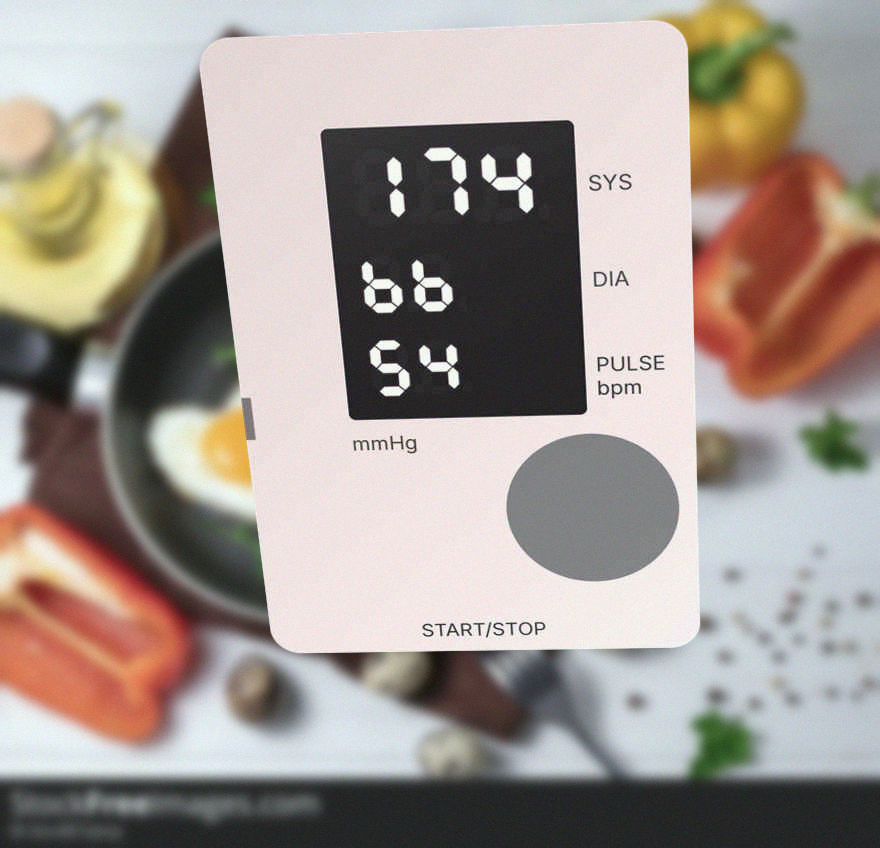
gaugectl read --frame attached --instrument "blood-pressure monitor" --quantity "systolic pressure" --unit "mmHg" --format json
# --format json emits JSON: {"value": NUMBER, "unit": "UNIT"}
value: {"value": 174, "unit": "mmHg"}
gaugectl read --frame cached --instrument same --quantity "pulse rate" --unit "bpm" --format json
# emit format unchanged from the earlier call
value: {"value": 54, "unit": "bpm"}
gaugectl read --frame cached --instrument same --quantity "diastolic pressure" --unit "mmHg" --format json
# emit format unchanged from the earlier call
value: {"value": 66, "unit": "mmHg"}
